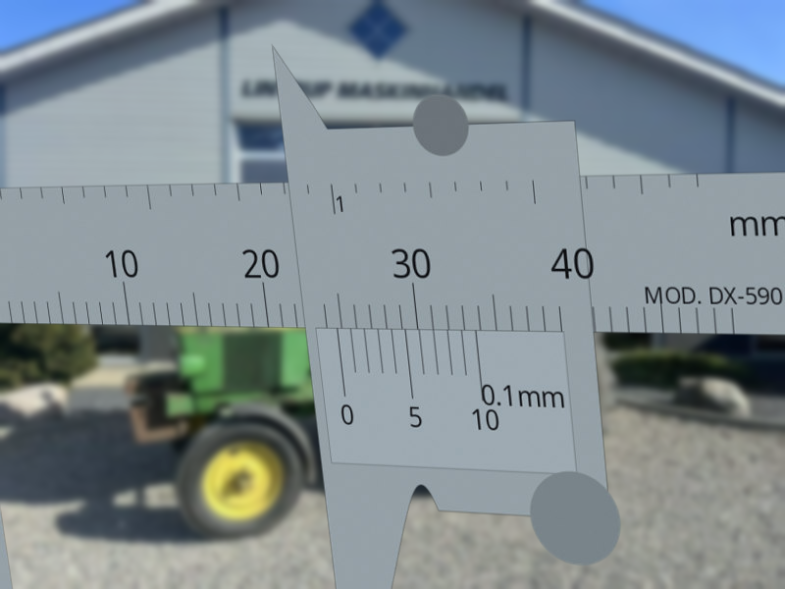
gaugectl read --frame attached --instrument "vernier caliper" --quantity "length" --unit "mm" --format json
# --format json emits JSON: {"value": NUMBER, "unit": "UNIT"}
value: {"value": 24.7, "unit": "mm"}
